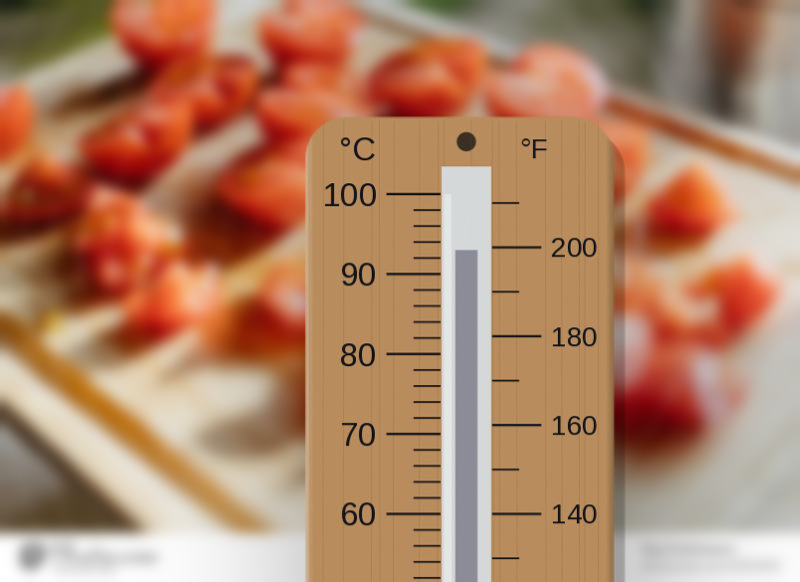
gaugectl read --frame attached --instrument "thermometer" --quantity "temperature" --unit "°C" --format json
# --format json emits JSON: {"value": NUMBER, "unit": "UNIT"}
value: {"value": 93, "unit": "°C"}
